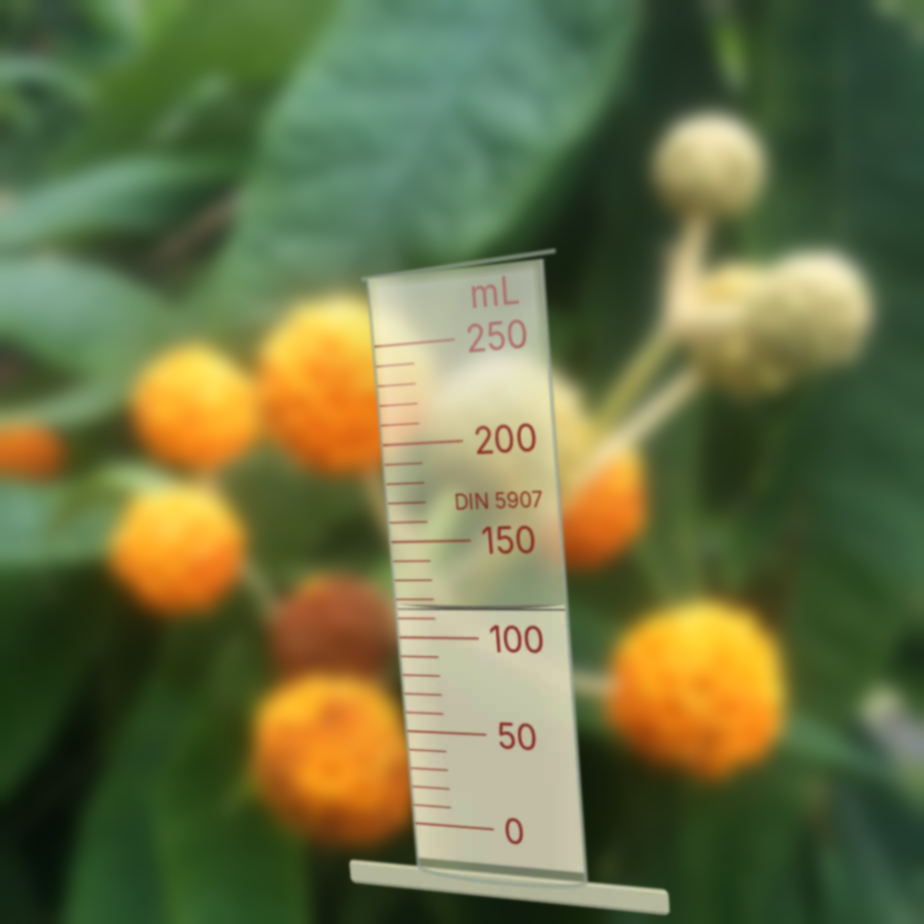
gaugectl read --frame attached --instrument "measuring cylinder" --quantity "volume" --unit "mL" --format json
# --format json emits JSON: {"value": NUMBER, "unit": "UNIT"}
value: {"value": 115, "unit": "mL"}
